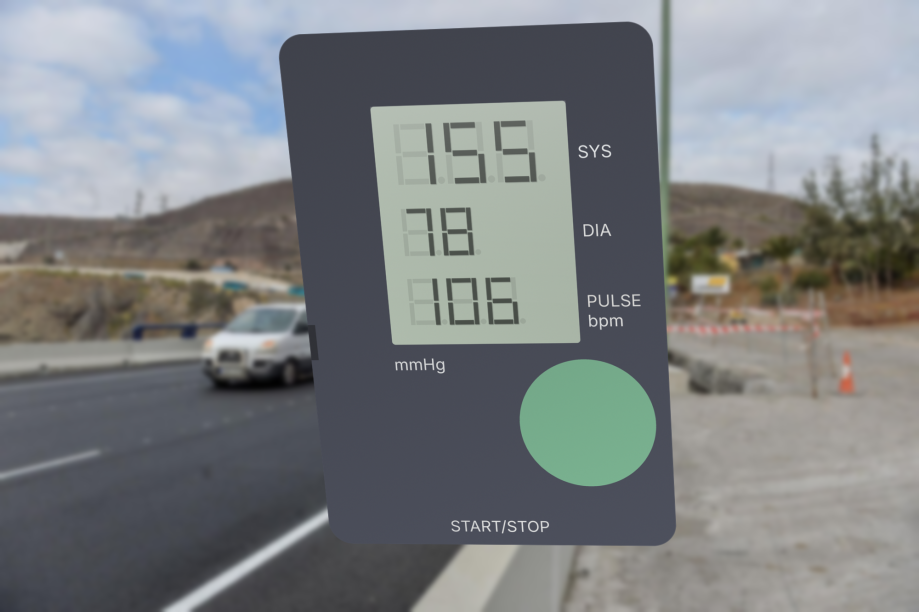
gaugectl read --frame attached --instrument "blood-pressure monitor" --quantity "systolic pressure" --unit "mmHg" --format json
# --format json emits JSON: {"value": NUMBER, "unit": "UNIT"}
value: {"value": 155, "unit": "mmHg"}
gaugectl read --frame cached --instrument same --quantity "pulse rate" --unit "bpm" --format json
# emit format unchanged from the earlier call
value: {"value": 106, "unit": "bpm"}
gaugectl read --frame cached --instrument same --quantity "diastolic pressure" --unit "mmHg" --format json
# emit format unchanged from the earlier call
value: {"value": 78, "unit": "mmHg"}
